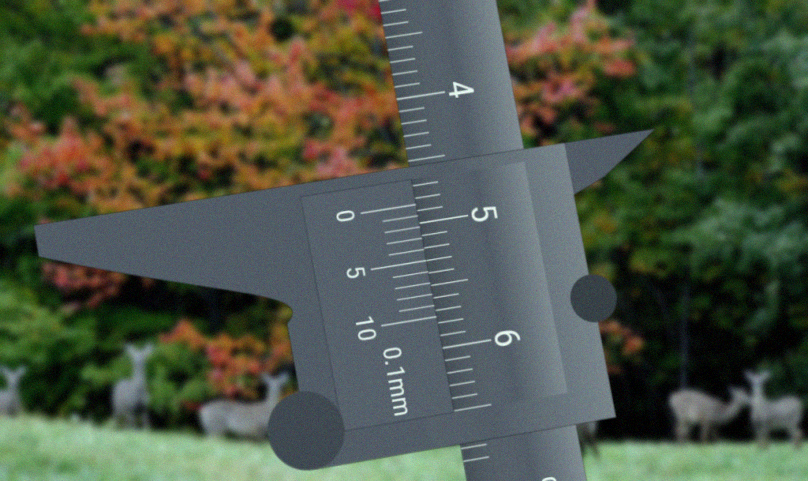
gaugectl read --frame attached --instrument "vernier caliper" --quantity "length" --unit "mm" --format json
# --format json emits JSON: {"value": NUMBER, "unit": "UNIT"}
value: {"value": 48.5, "unit": "mm"}
